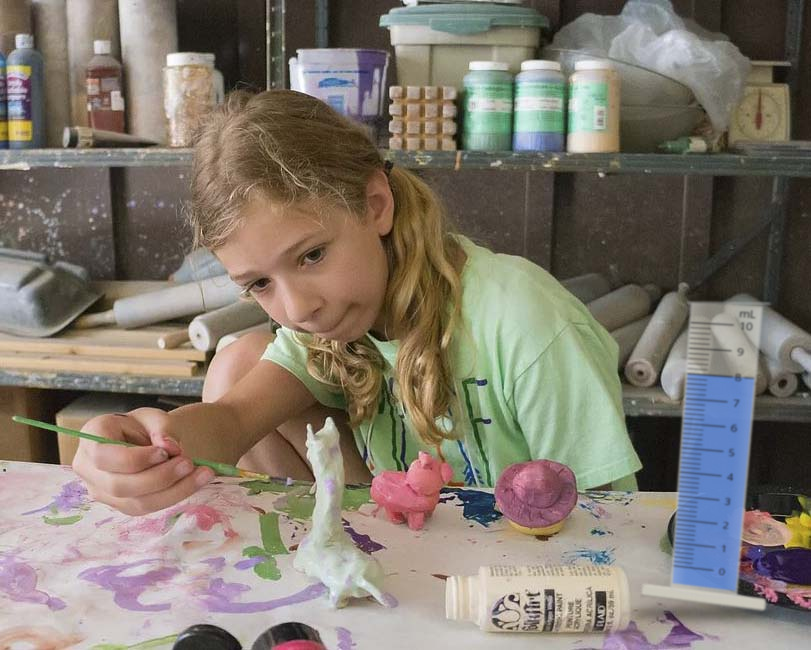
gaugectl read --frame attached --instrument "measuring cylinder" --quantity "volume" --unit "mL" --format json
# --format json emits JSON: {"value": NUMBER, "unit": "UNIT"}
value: {"value": 8, "unit": "mL"}
